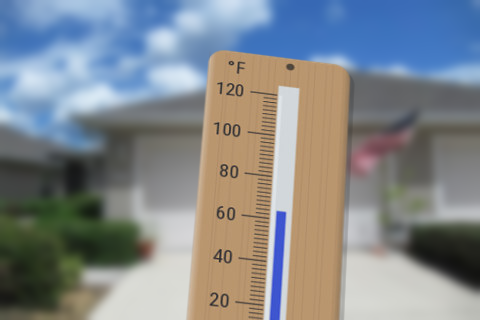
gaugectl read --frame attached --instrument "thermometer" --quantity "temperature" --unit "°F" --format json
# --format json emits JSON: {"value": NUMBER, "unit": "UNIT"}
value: {"value": 64, "unit": "°F"}
